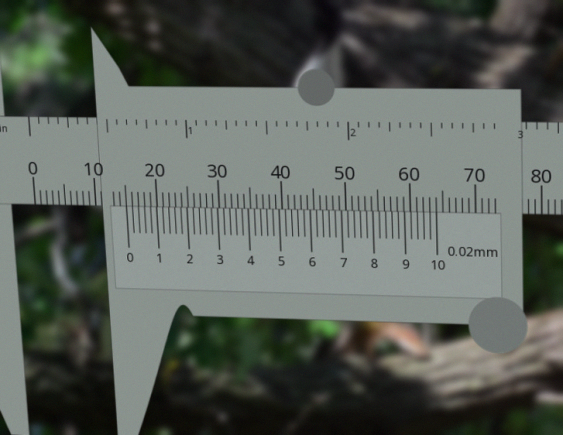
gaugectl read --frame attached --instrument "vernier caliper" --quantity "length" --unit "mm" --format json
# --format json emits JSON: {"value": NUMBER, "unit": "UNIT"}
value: {"value": 15.0, "unit": "mm"}
